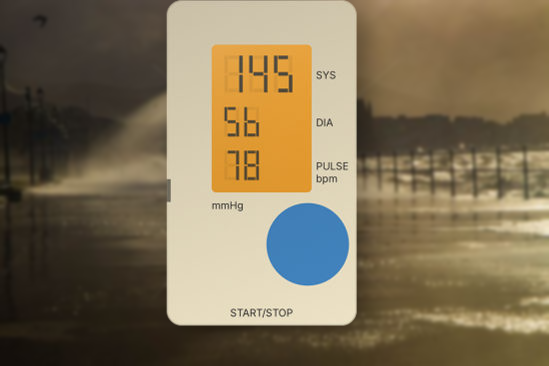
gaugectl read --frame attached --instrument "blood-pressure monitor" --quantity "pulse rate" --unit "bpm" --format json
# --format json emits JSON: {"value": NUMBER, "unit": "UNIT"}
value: {"value": 78, "unit": "bpm"}
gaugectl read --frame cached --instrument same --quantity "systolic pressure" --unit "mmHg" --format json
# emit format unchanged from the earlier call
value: {"value": 145, "unit": "mmHg"}
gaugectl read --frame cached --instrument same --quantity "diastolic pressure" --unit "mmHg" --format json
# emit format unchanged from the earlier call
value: {"value": 56, "unit": "mmHg"}
